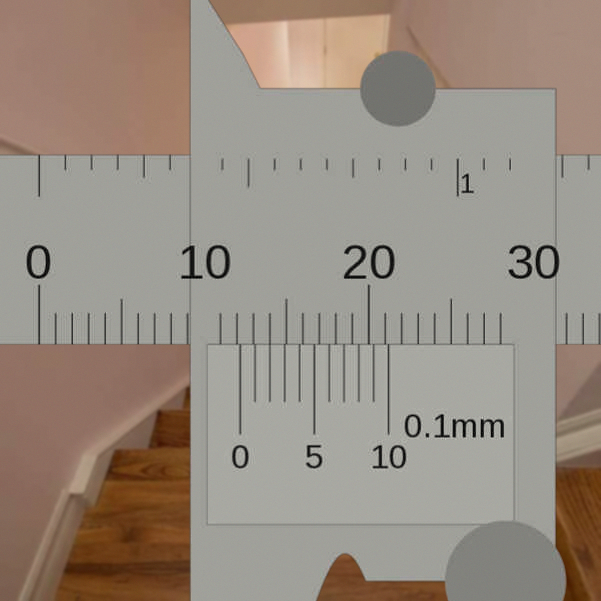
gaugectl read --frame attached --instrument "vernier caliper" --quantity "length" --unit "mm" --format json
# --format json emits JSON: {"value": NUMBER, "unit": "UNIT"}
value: {"value": 12.2, "unit": "mm"}
